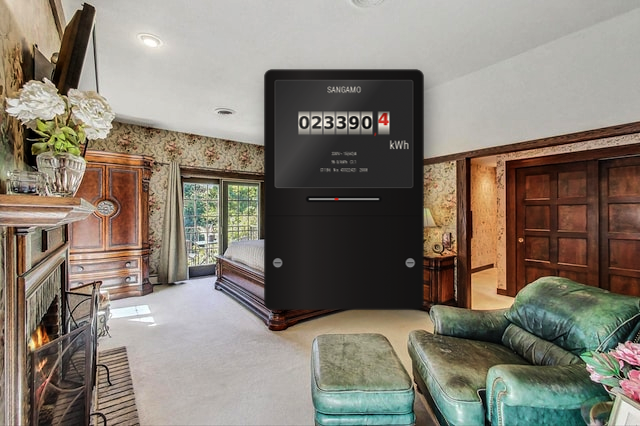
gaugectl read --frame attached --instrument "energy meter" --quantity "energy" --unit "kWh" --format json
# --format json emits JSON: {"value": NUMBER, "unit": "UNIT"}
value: {"value": 23390.4, "unit": "kWh"}
